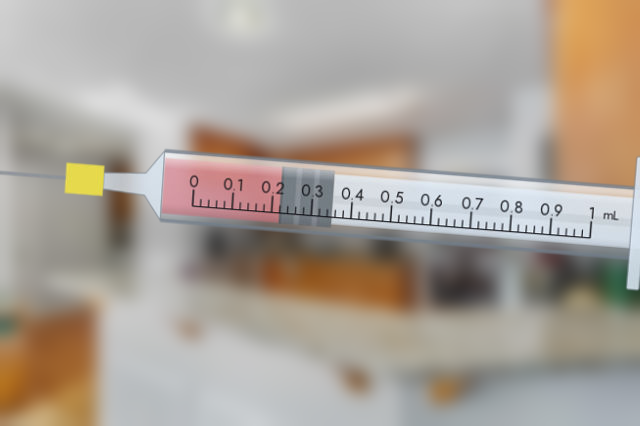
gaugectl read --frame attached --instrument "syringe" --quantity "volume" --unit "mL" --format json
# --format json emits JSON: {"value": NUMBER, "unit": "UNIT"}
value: {"value": 0.22, "unit": "mL"}
